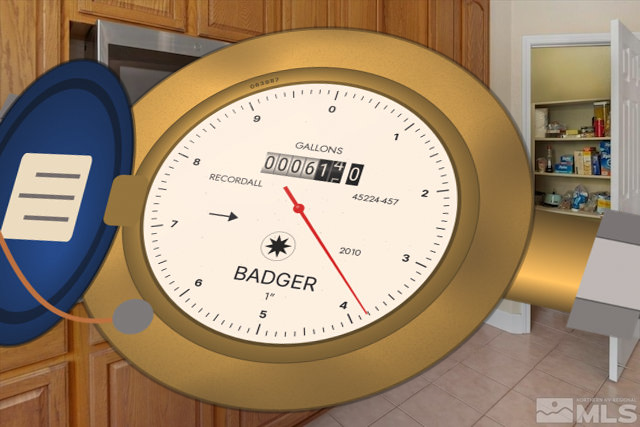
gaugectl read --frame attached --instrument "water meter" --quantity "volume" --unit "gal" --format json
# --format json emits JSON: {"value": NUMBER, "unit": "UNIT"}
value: {"value": 6143.8, "unit": "gal"}
